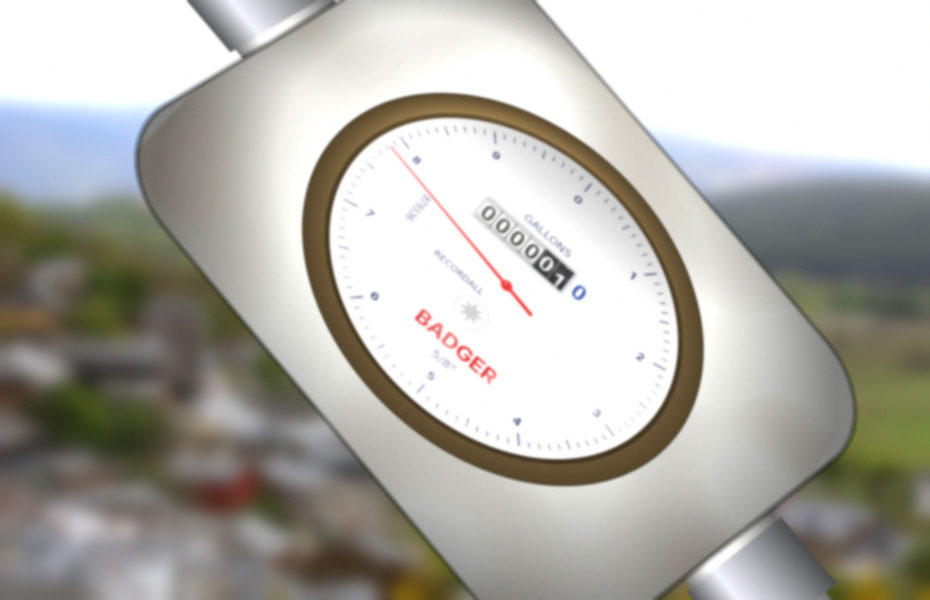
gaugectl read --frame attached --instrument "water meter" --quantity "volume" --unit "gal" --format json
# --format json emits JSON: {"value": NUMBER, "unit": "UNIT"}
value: {"value": 7.8, "unit": "gal"}
